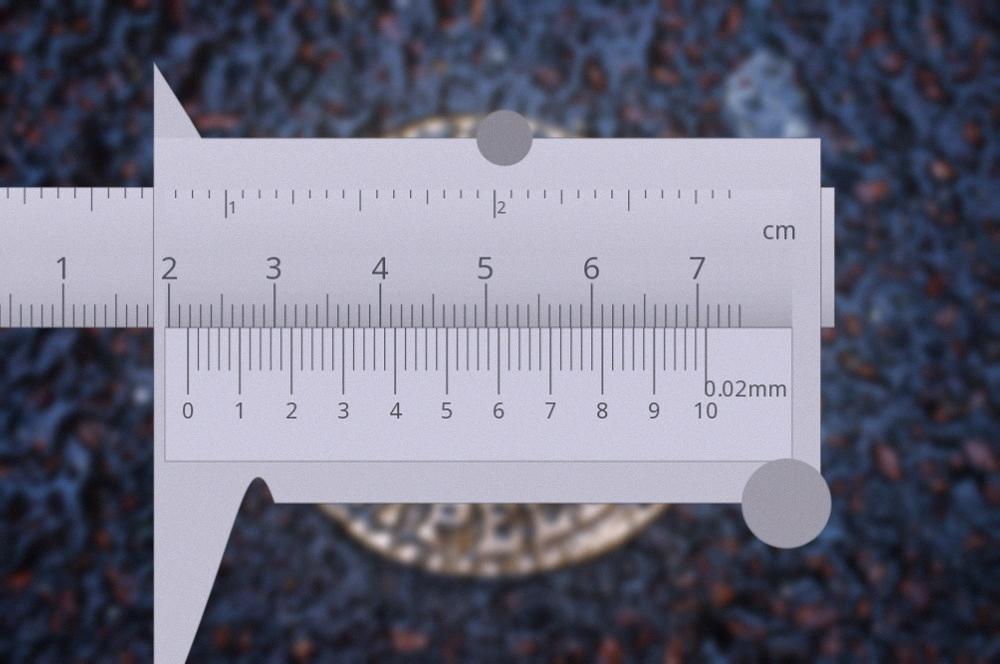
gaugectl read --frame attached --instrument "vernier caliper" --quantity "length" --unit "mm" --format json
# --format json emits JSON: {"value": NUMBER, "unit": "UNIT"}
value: {"value": 21.8, "unit": "mm"}
